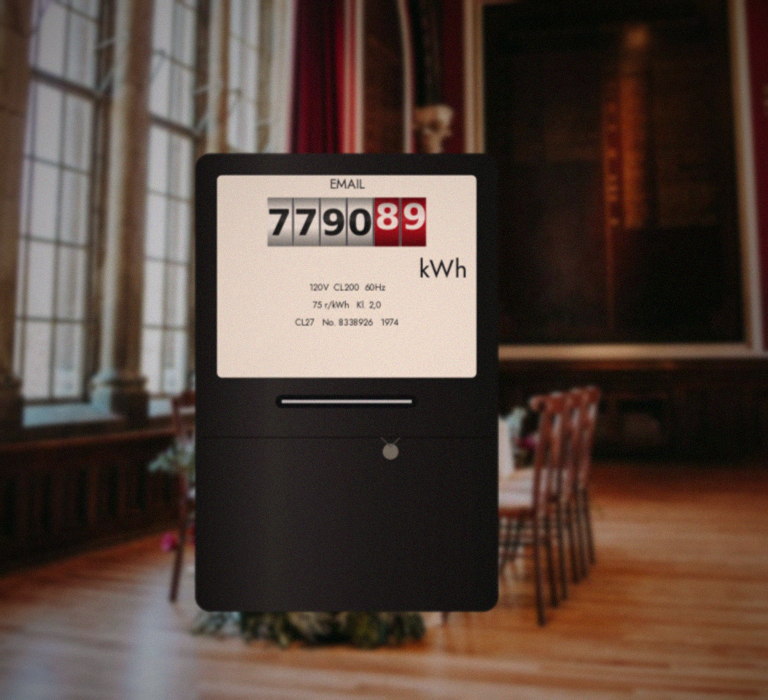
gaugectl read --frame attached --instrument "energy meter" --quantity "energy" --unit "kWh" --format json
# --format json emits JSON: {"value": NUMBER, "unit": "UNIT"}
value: {"value": 7790.89, "unit": "kWh"}
